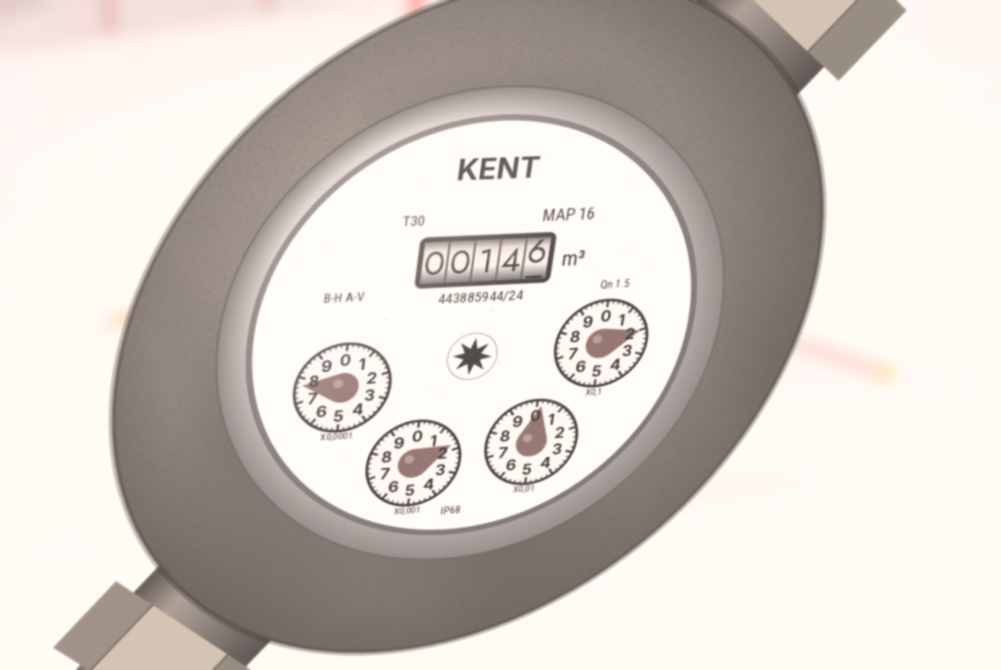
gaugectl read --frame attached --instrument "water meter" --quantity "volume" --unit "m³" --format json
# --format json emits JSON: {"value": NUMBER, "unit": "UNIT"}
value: {"value": 146.2017, "unit": "m³"}
